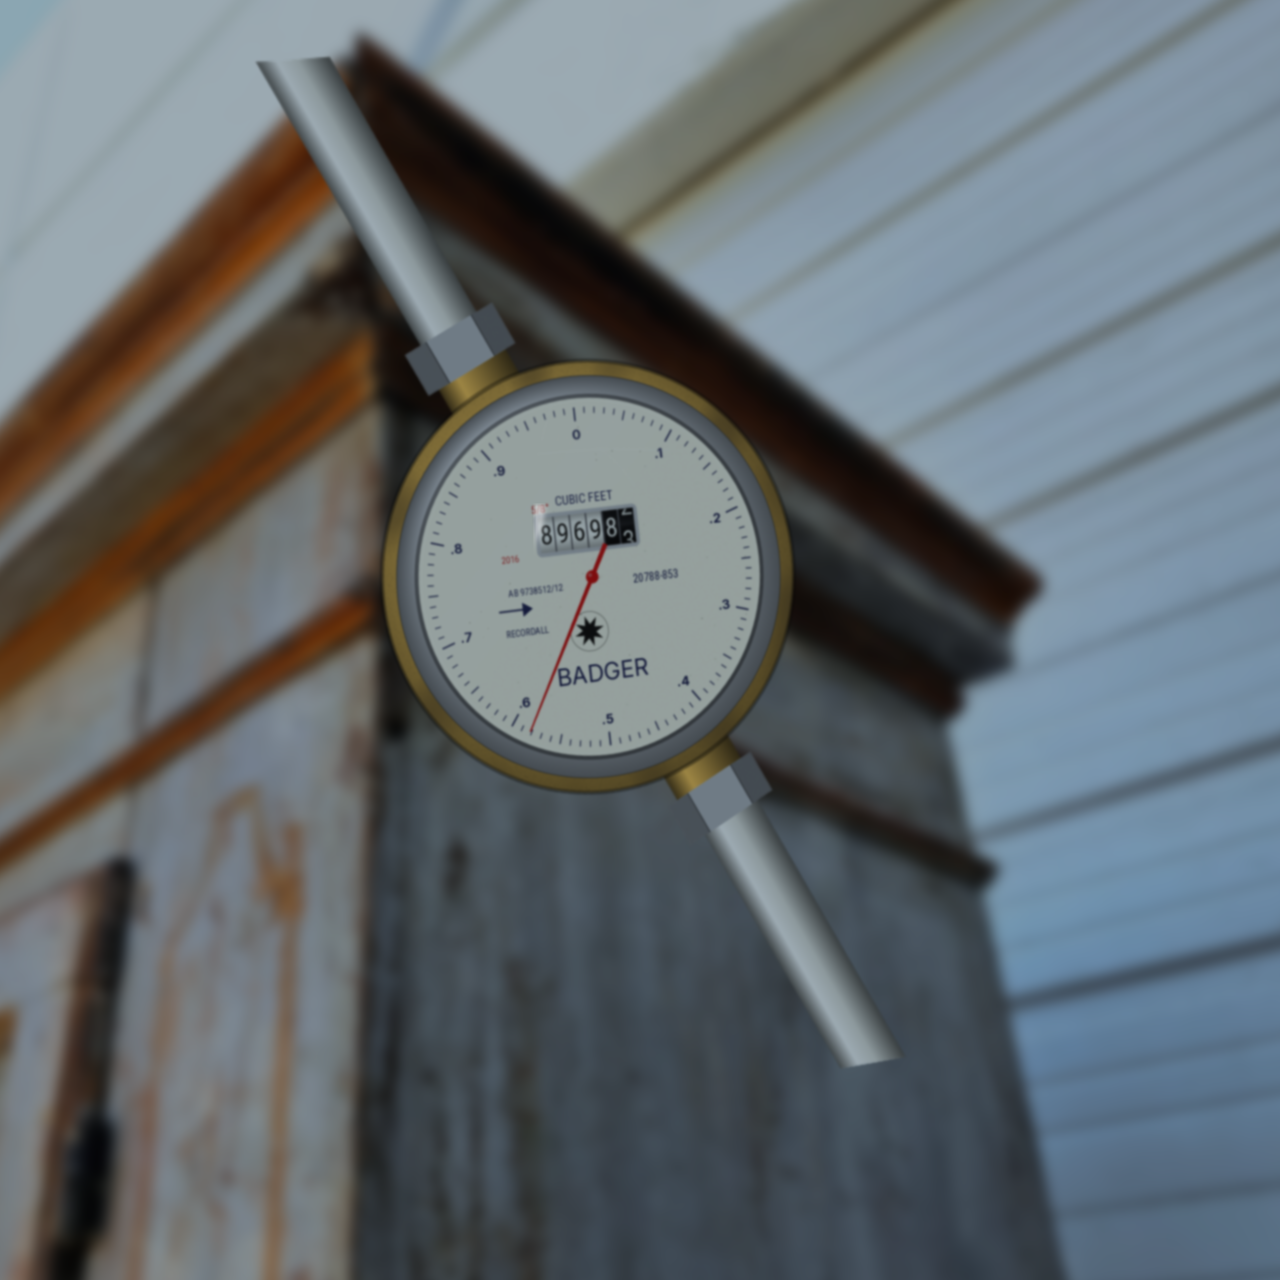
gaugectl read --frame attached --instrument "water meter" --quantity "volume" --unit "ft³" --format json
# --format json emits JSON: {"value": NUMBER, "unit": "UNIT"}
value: {"value": 896982.58, "unit": "ft³"}
